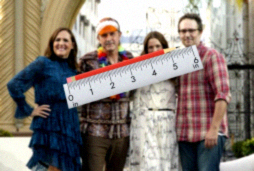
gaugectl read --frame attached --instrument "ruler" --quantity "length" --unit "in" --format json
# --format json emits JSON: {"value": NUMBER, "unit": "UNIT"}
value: {"value": 5.5, "unit": "in"}
